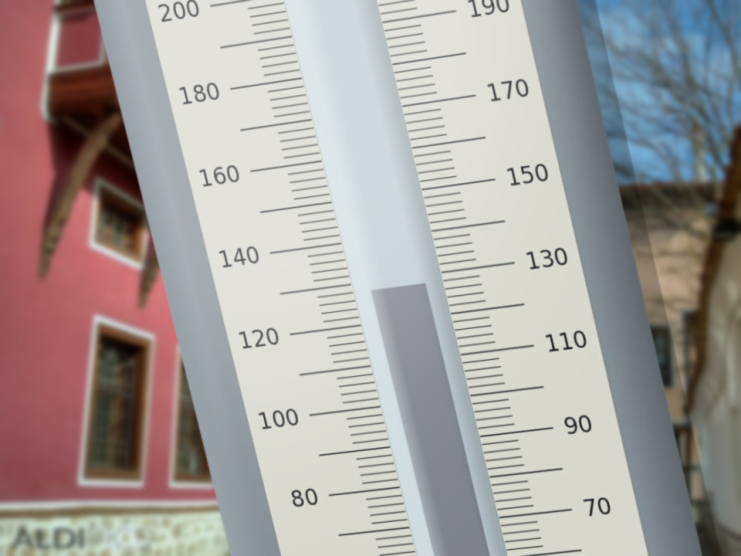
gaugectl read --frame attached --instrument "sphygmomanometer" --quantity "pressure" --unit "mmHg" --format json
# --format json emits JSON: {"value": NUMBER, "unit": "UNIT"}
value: {"value": 128, "unit": "mmHg"}
